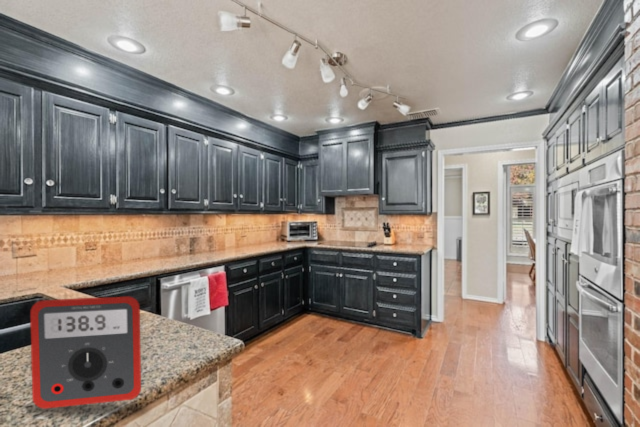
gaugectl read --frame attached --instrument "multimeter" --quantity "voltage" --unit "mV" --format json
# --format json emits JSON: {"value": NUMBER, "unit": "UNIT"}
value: {"value": 138.9, "unit": "mV"}
